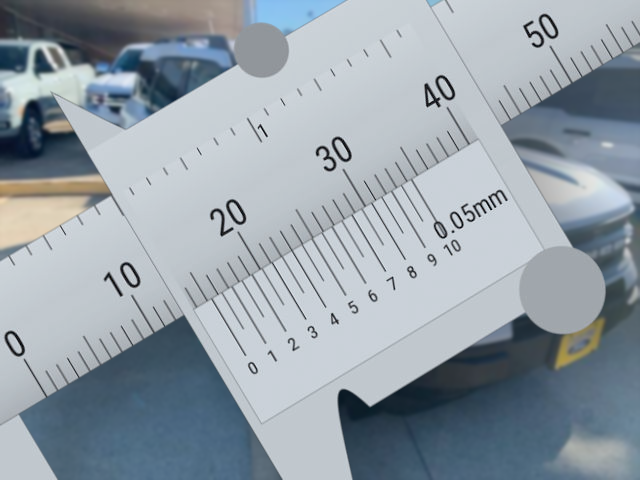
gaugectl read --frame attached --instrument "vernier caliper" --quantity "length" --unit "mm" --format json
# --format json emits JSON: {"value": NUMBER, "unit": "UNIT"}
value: {"value": 15.4, "unit": "mm"}
